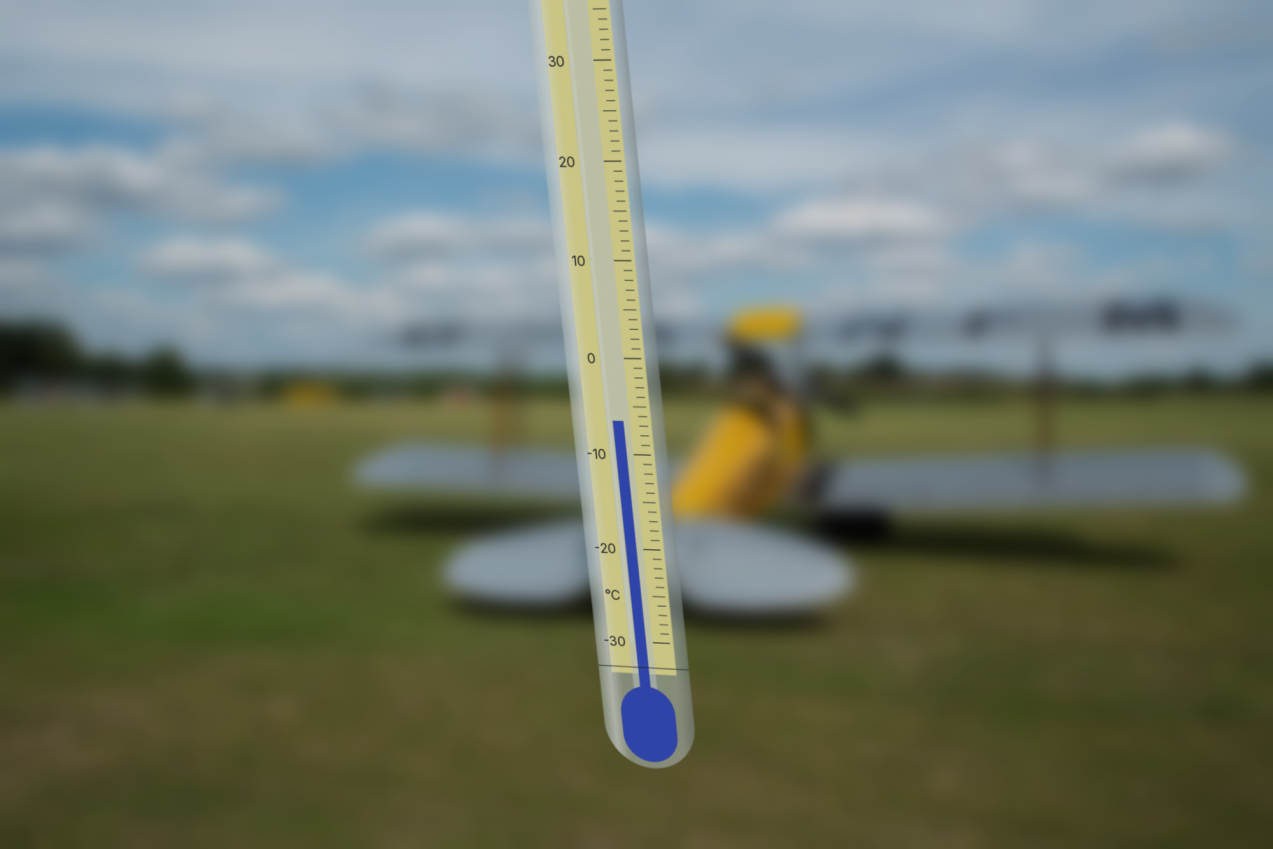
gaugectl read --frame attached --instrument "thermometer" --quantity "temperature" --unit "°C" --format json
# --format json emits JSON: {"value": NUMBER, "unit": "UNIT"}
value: {"value": -6.5, "unit": "°C"}
